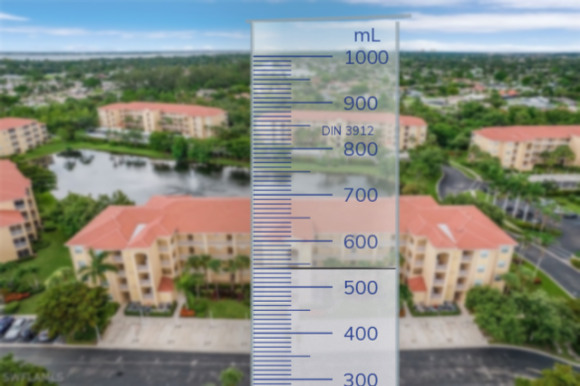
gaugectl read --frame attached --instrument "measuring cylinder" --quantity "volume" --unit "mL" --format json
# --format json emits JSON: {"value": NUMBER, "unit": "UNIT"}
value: {"value": 540, "unit": "mL"}
